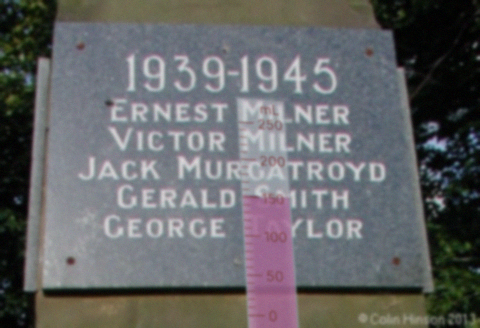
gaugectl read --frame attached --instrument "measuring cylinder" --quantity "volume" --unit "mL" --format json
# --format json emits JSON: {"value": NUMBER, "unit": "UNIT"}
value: {"value": 150, "unit": "mL"}
